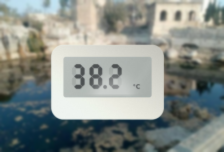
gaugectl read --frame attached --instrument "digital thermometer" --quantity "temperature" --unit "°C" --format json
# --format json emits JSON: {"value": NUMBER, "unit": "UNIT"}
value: {"value": 38.2, "unit": "°C"}
